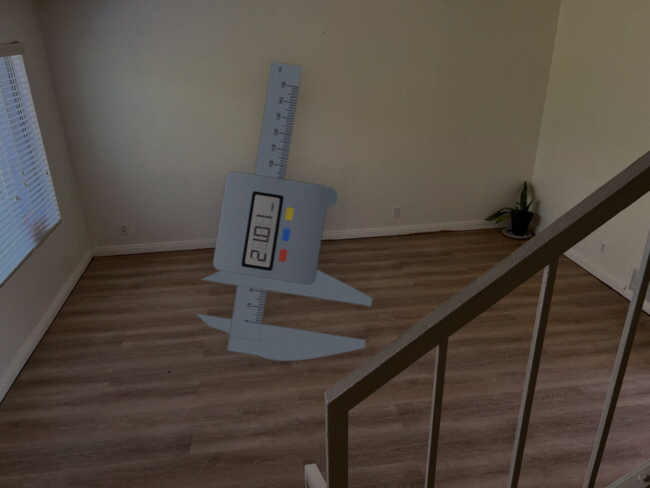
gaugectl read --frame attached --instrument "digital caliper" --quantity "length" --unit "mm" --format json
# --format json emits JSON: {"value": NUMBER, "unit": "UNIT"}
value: {"value": 21.01, "unit": "mm"}
